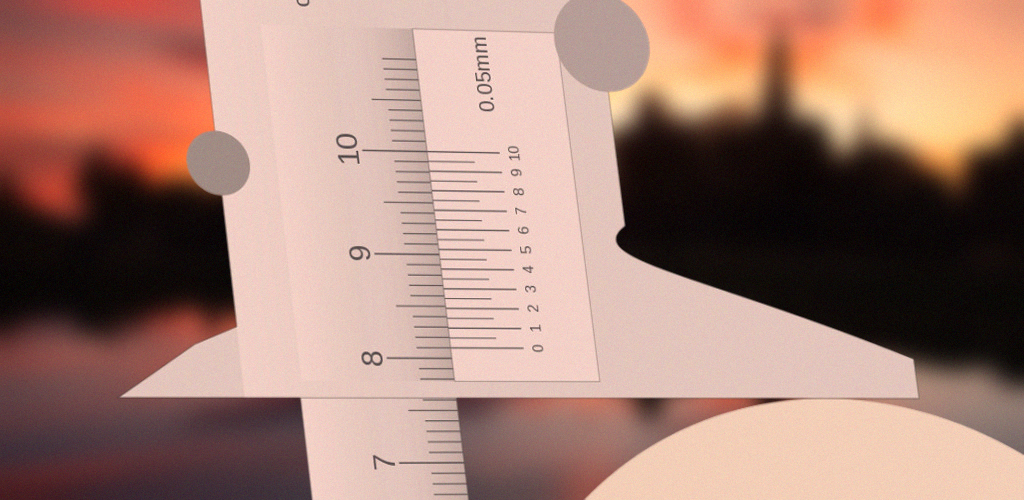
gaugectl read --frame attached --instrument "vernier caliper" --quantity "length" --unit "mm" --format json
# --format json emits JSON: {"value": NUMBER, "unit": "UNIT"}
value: {"value": 81.0, "unit": "mm"}
